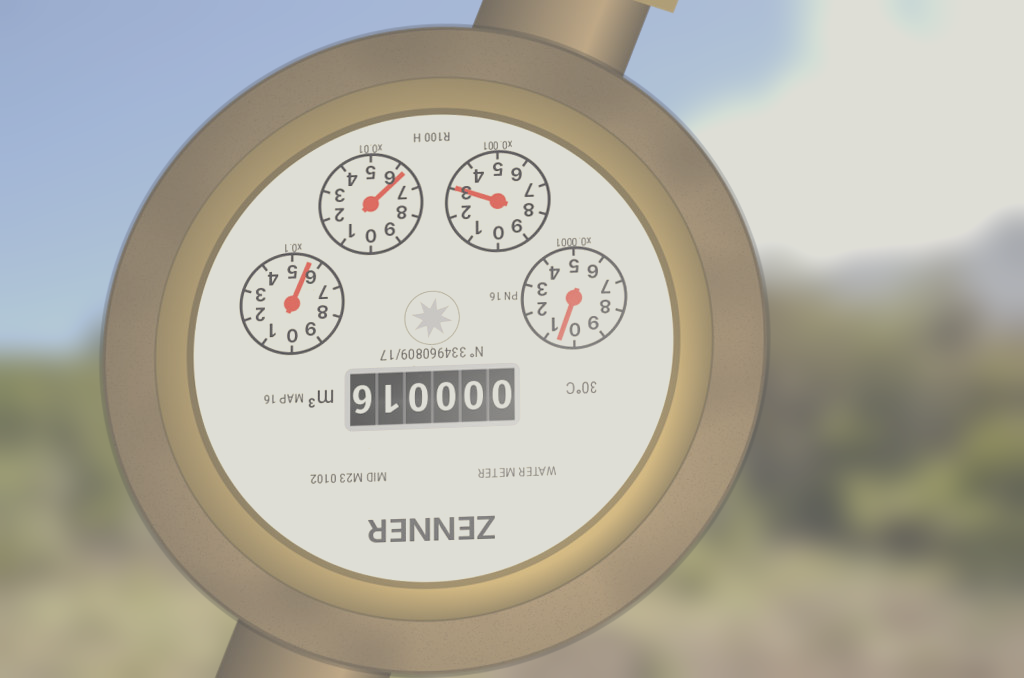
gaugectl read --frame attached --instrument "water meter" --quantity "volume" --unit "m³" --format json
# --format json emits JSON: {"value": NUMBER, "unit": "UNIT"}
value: {"value": 16.5630, "unit": "m³"}
